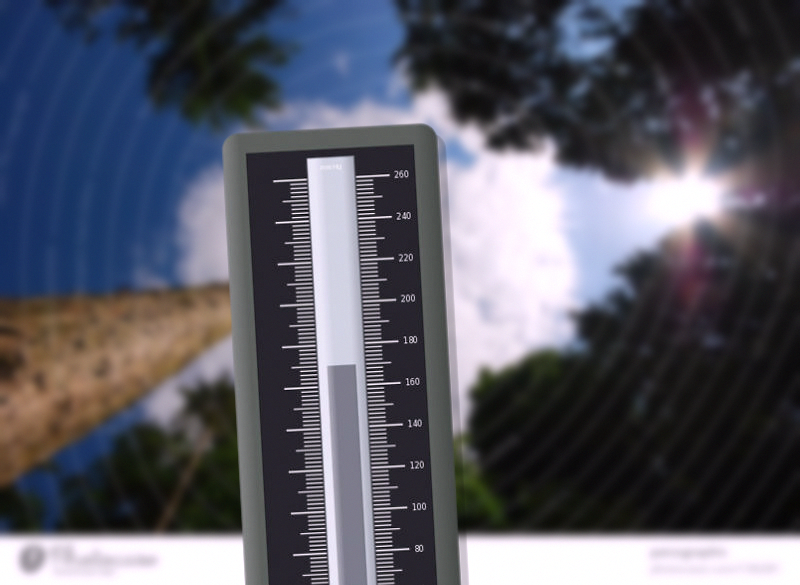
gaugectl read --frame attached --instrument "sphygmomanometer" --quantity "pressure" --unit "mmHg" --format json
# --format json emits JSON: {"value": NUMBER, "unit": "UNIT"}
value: {"value": 170, "unit": "mmHg"}
